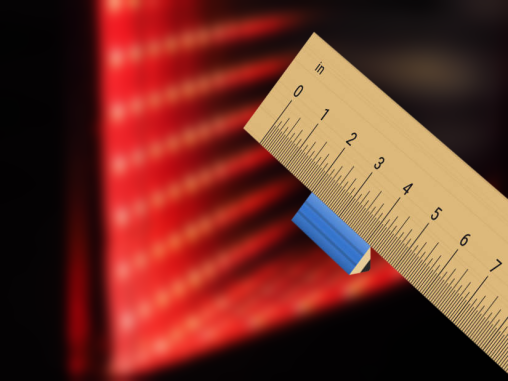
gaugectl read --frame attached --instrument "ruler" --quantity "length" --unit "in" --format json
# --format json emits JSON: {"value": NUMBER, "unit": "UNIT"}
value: {"value": 2.5, "unit": "in"}
